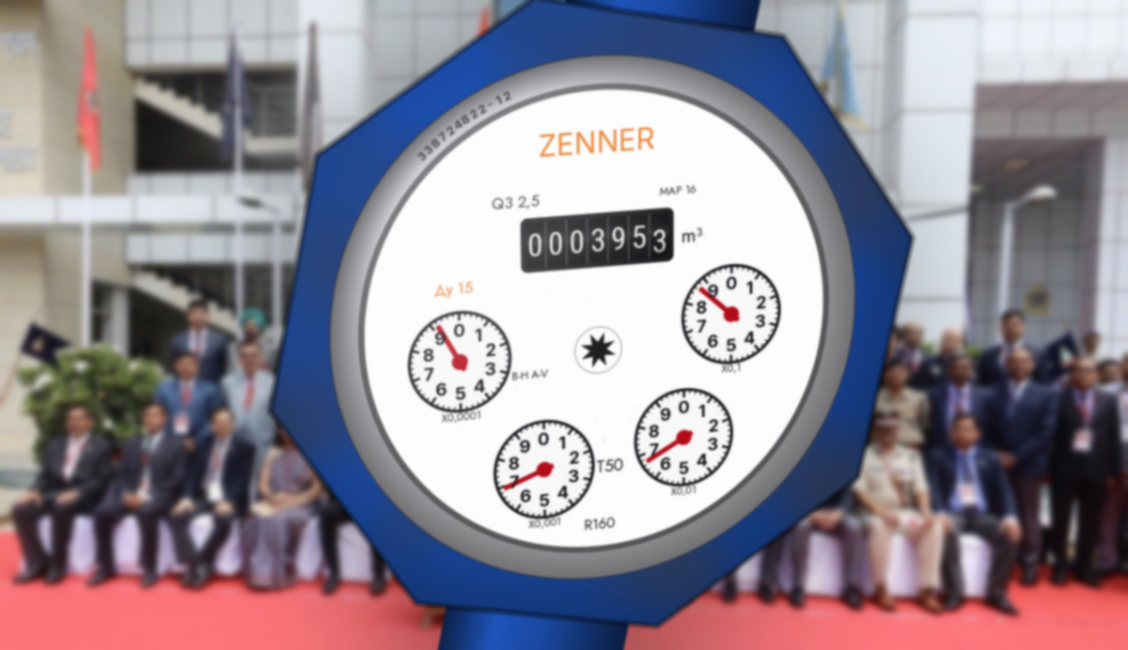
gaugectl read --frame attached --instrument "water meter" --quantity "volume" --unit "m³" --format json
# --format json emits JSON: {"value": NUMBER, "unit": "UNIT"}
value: {"value": 3952.8669, "unit": "m³"}
